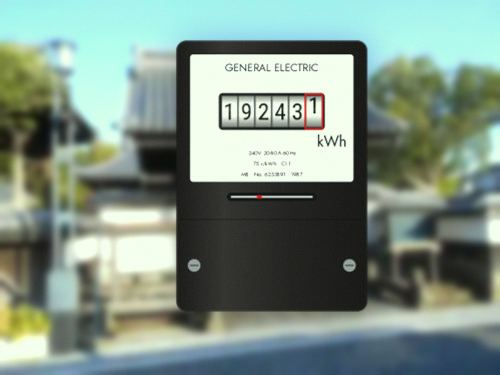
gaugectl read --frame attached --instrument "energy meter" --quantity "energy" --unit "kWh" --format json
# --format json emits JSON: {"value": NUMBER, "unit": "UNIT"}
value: {"value": 19243.1, "unit": "kWh"}
